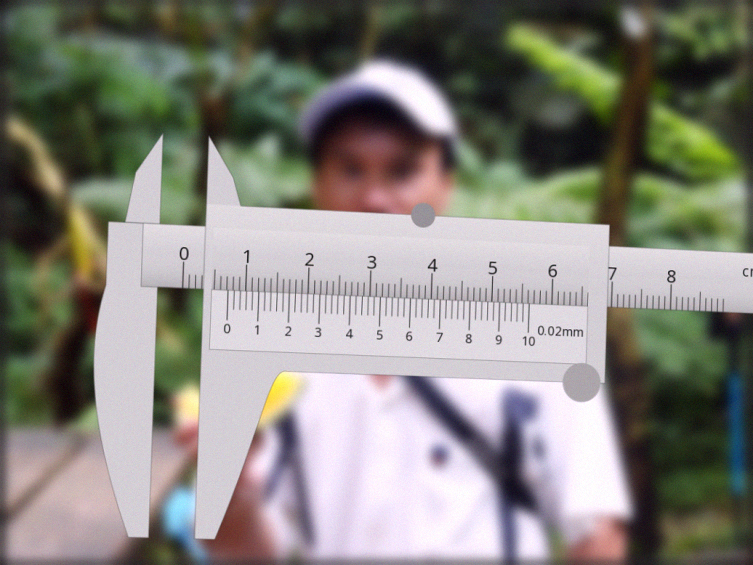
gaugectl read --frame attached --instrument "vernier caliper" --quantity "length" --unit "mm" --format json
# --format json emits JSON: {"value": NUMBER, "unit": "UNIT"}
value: {"value": 7.2, "unit": "mm"}
